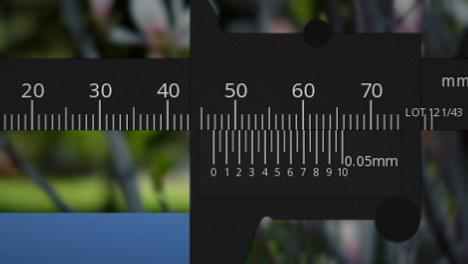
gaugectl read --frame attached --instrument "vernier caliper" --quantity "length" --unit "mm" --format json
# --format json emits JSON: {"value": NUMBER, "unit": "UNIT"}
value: {"value": 46.8, "unit": "mm"}
